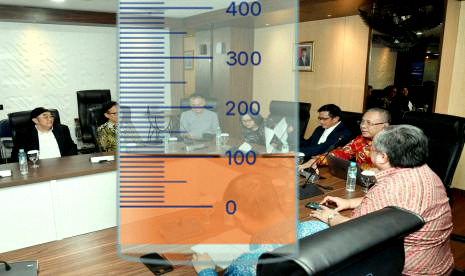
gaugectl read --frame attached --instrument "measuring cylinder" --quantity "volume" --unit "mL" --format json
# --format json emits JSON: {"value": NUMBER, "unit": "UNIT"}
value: {"value": 100, "unit": "mL"}
